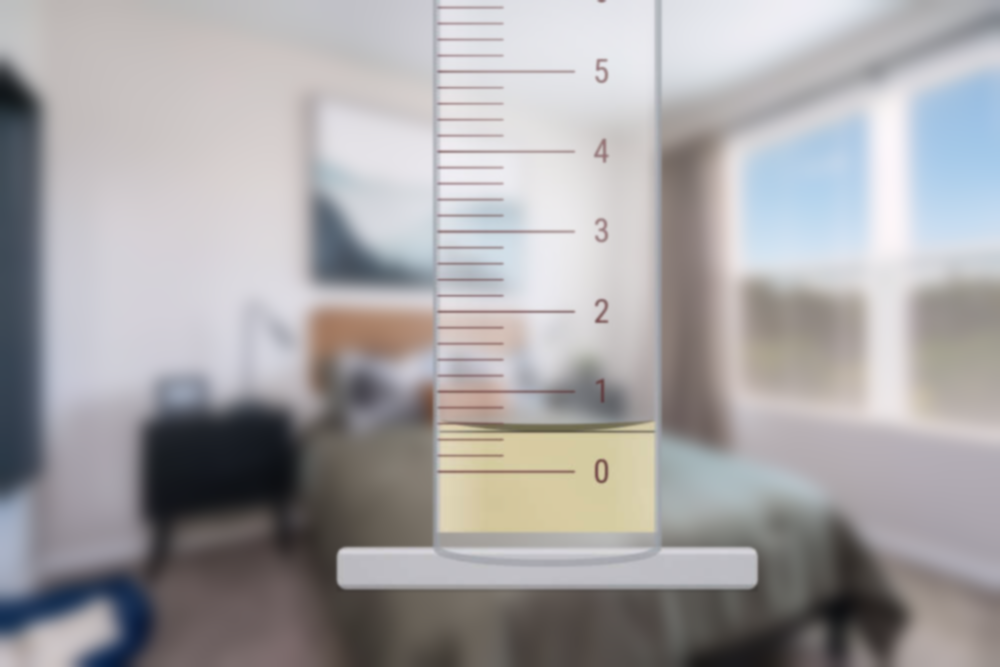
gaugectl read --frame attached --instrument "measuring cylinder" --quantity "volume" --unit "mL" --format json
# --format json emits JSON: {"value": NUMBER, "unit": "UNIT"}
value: {"value": 0.5, "unit": "mL"}
